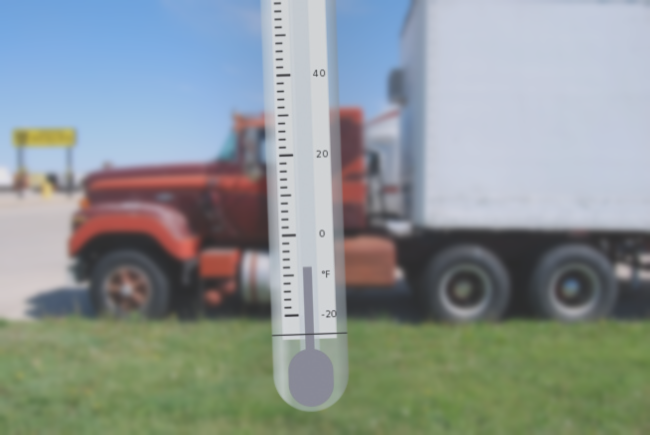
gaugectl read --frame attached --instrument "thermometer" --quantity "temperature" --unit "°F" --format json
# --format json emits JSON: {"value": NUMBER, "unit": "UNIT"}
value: {"value": -8, "unit": "°F"}
